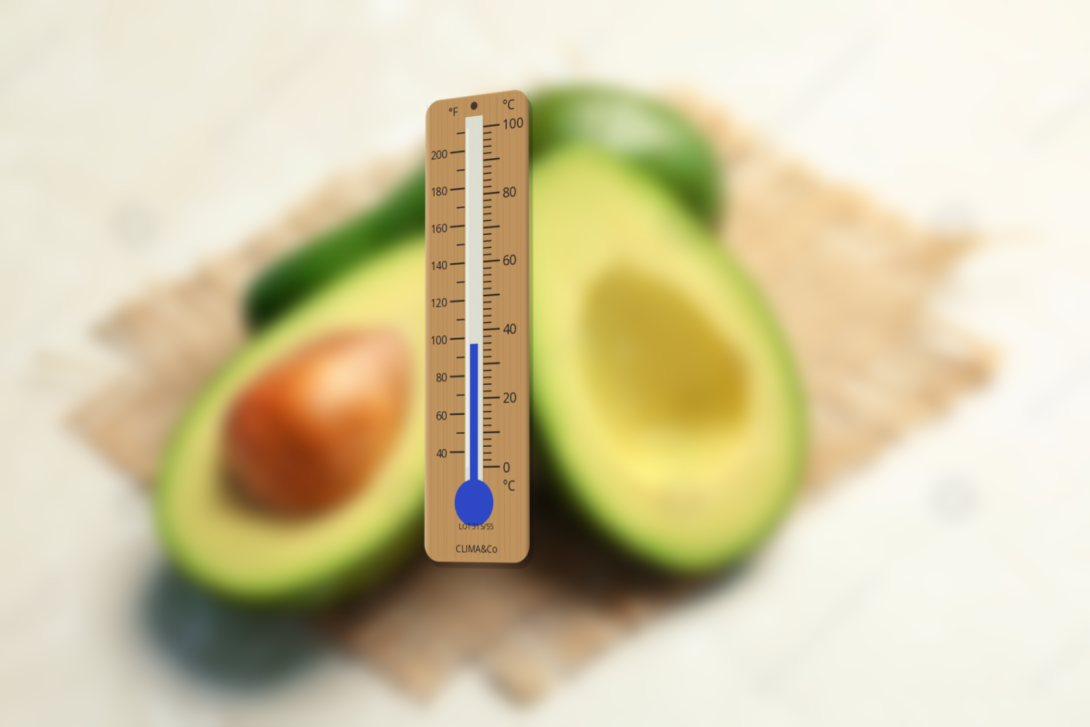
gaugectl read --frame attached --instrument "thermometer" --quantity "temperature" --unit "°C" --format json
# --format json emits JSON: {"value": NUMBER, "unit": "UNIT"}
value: {"value": 36, "unit": "°C"}
